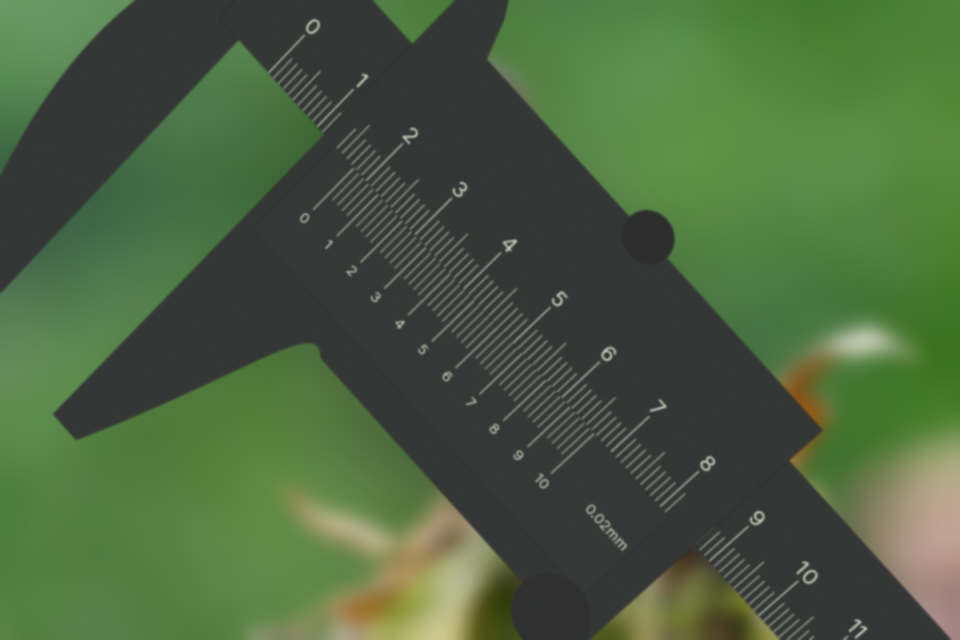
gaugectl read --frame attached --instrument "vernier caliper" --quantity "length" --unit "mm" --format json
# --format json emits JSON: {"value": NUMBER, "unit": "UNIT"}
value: {"value": 17.6, "unit": "mm"}
